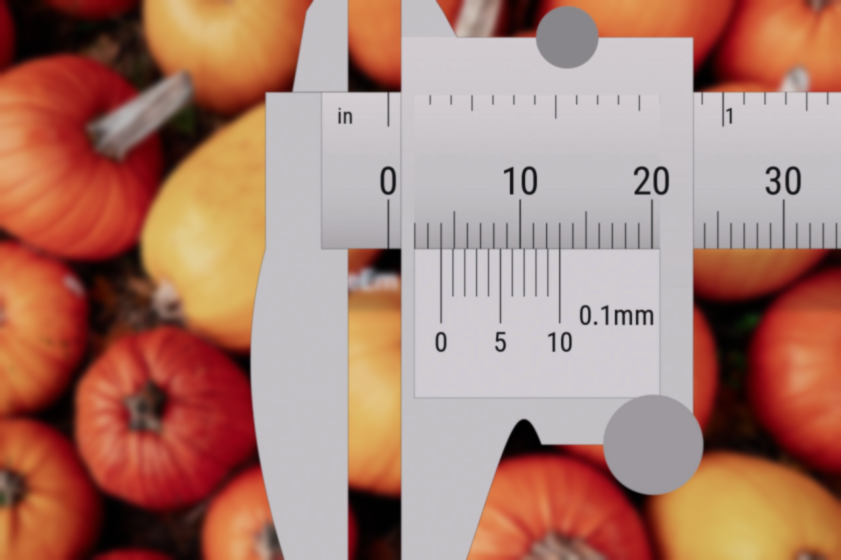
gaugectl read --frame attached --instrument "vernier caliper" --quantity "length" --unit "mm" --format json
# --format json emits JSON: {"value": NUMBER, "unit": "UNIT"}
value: {"value": 4.0, "unit": "mm"}
